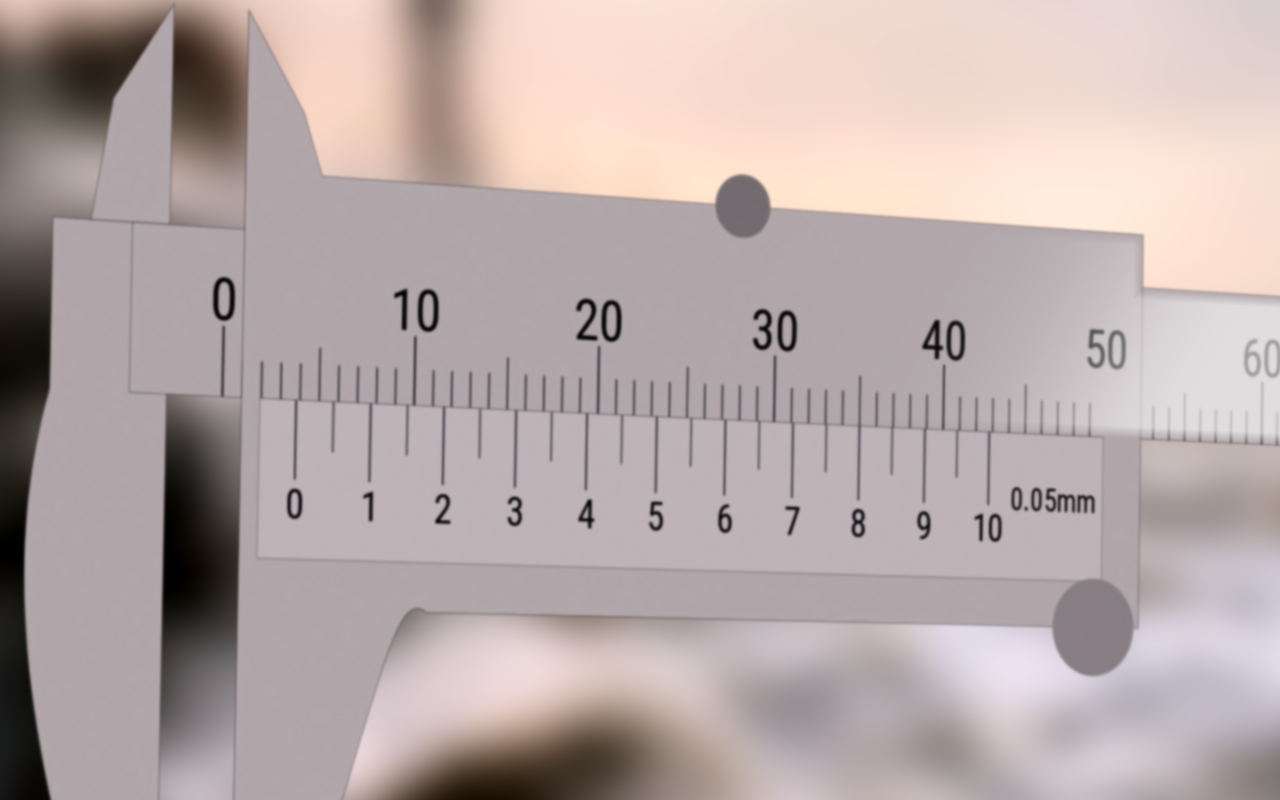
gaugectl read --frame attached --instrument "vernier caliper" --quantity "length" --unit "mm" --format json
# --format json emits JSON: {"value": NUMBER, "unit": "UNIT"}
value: {"value": 3.8, "unit": "mm"}
